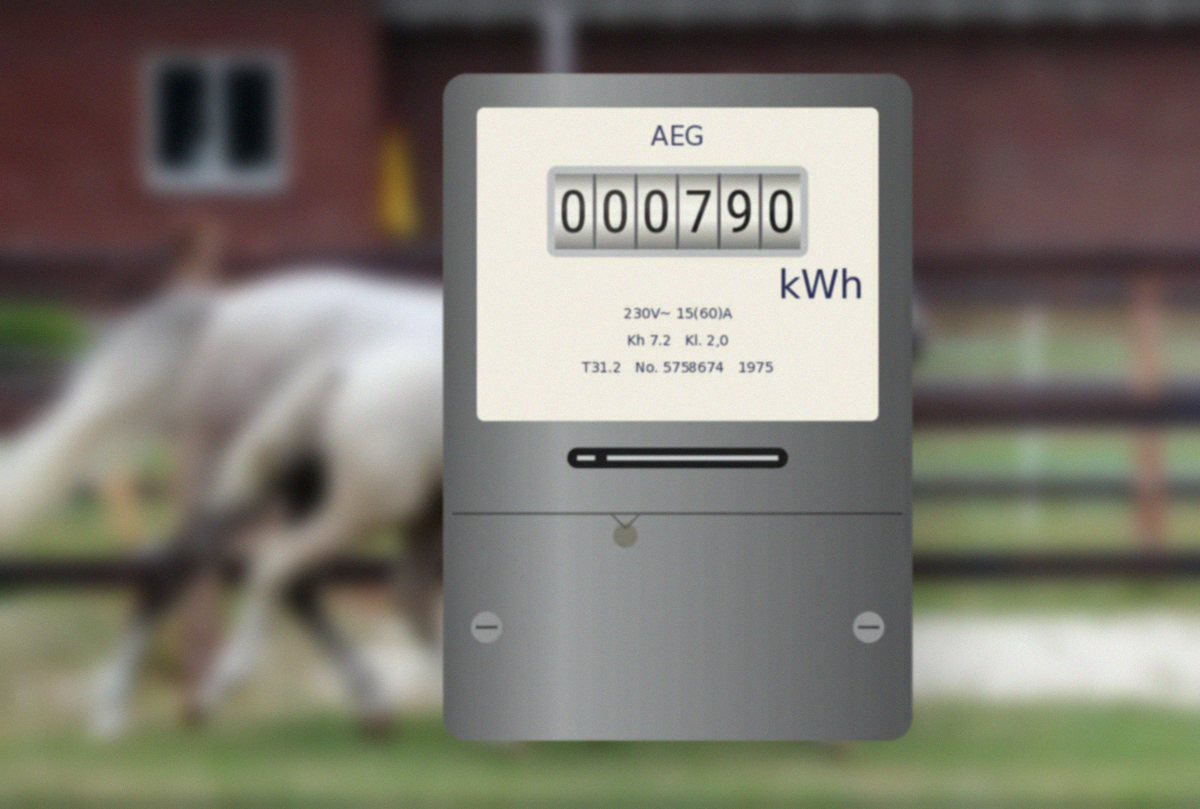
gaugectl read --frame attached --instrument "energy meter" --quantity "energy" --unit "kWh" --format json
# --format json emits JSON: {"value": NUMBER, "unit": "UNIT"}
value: {"value": 790, "unit": "kWh"}
